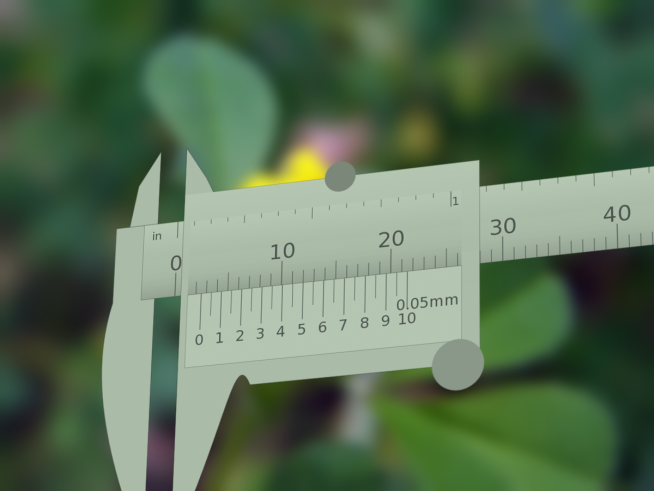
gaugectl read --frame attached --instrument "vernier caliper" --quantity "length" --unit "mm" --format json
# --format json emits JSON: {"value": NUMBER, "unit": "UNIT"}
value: {"value": 2.5, "unit": "mm"}
